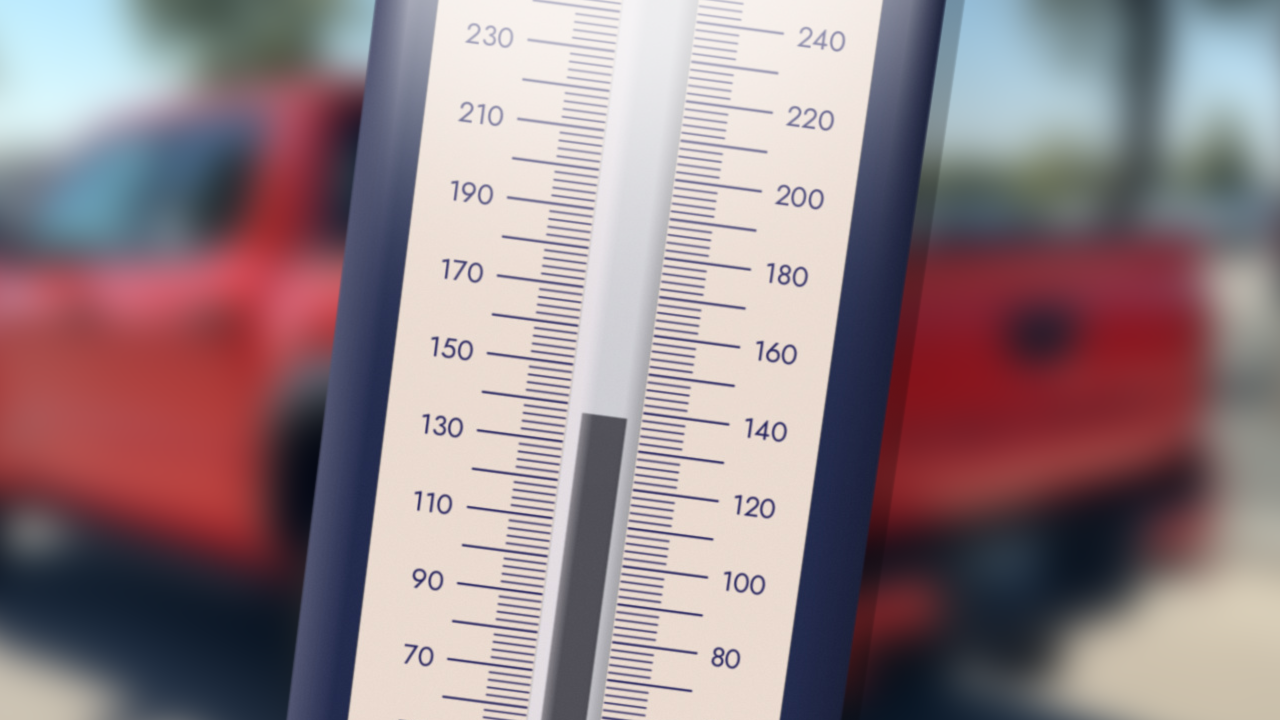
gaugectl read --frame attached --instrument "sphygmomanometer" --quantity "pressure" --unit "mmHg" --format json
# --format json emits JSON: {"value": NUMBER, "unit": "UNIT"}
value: {"value": 138, "unit": "mmHg"}
